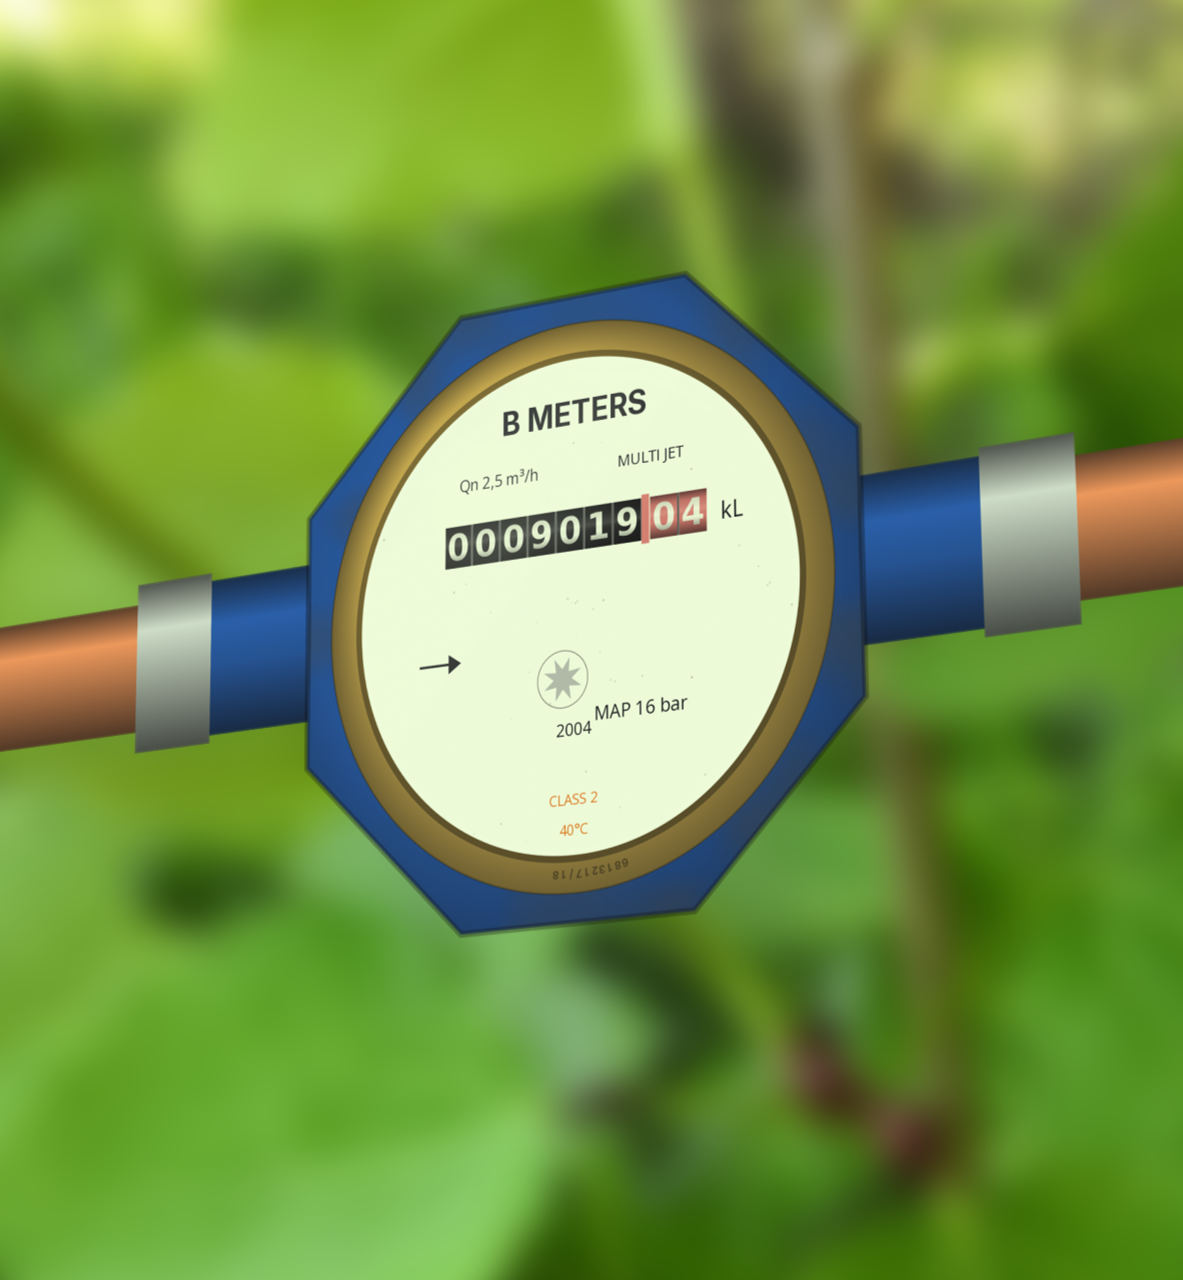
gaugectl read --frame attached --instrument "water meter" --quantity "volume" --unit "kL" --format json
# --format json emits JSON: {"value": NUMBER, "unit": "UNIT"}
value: {"value": 9019.04, "unit": "kL"}
